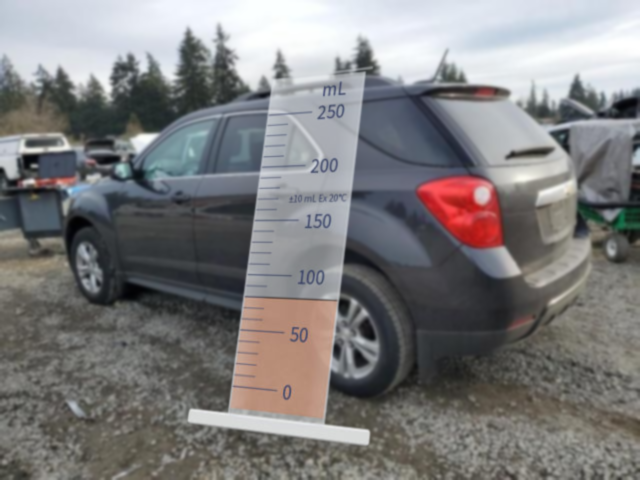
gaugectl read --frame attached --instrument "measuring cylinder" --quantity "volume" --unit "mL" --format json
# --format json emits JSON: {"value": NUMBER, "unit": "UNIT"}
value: {"value": 80, "unit": "mL"}
